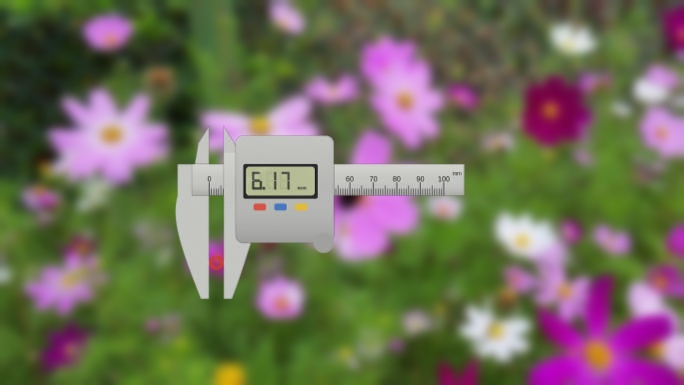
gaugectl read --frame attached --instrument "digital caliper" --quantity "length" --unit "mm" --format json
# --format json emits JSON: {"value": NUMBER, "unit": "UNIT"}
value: {"value": 6.17, "unit": "mm"}
